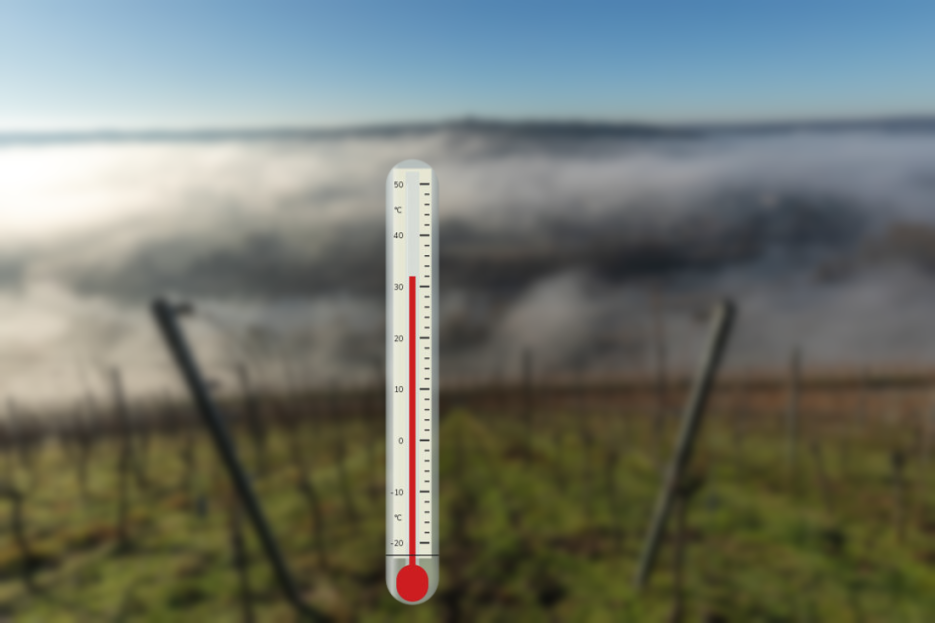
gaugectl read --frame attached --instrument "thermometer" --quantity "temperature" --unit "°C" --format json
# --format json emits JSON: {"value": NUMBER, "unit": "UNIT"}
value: {"value": 32, "unit": "°C"}
